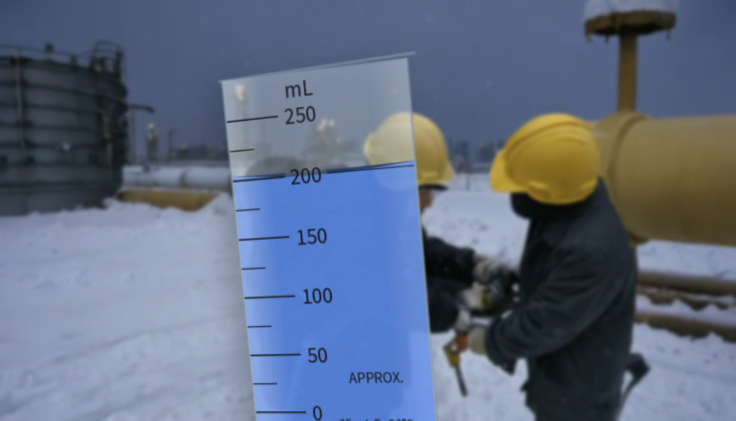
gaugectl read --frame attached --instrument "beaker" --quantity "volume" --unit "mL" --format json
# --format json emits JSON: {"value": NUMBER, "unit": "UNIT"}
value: {"value": 200, "unit": "mL"}
